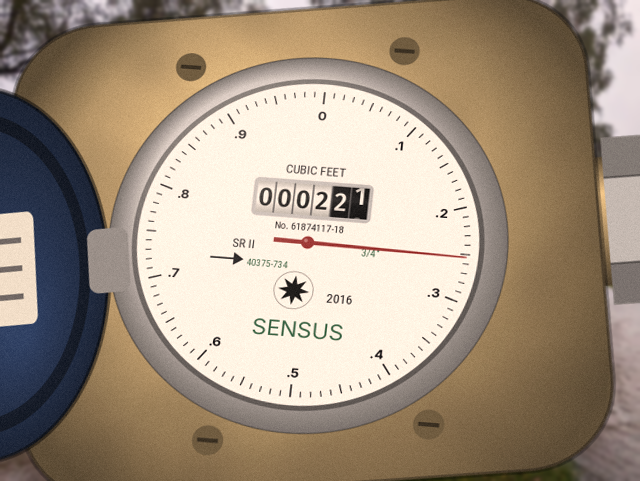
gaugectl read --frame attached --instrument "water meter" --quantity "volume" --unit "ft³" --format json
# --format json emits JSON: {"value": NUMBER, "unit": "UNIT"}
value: {"value": 221.25, "unit": "ft³"}
